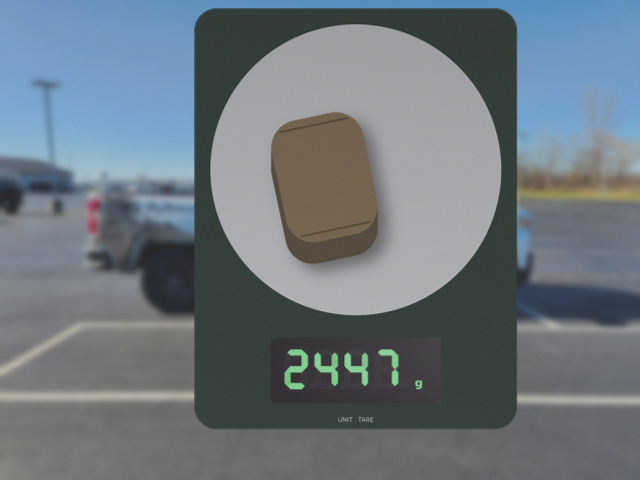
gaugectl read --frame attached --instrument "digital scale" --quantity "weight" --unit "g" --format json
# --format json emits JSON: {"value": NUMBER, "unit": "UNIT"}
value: {"value": 2447, "unit": "g"}
